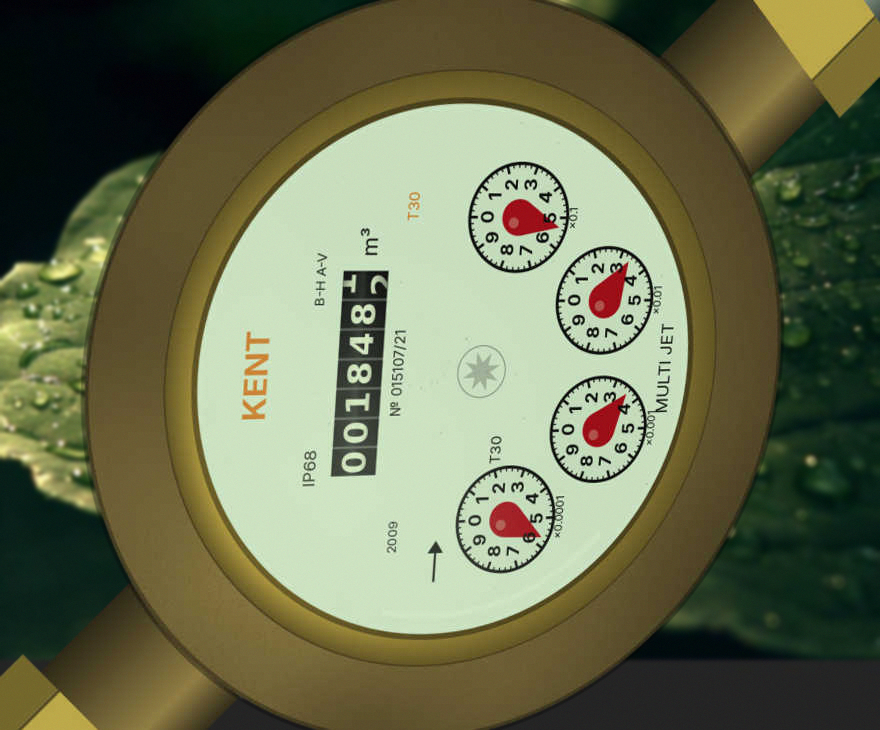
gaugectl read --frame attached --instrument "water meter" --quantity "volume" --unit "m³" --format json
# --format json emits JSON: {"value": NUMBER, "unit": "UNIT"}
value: {"value": 18481.5335, "unit": "m³"}
